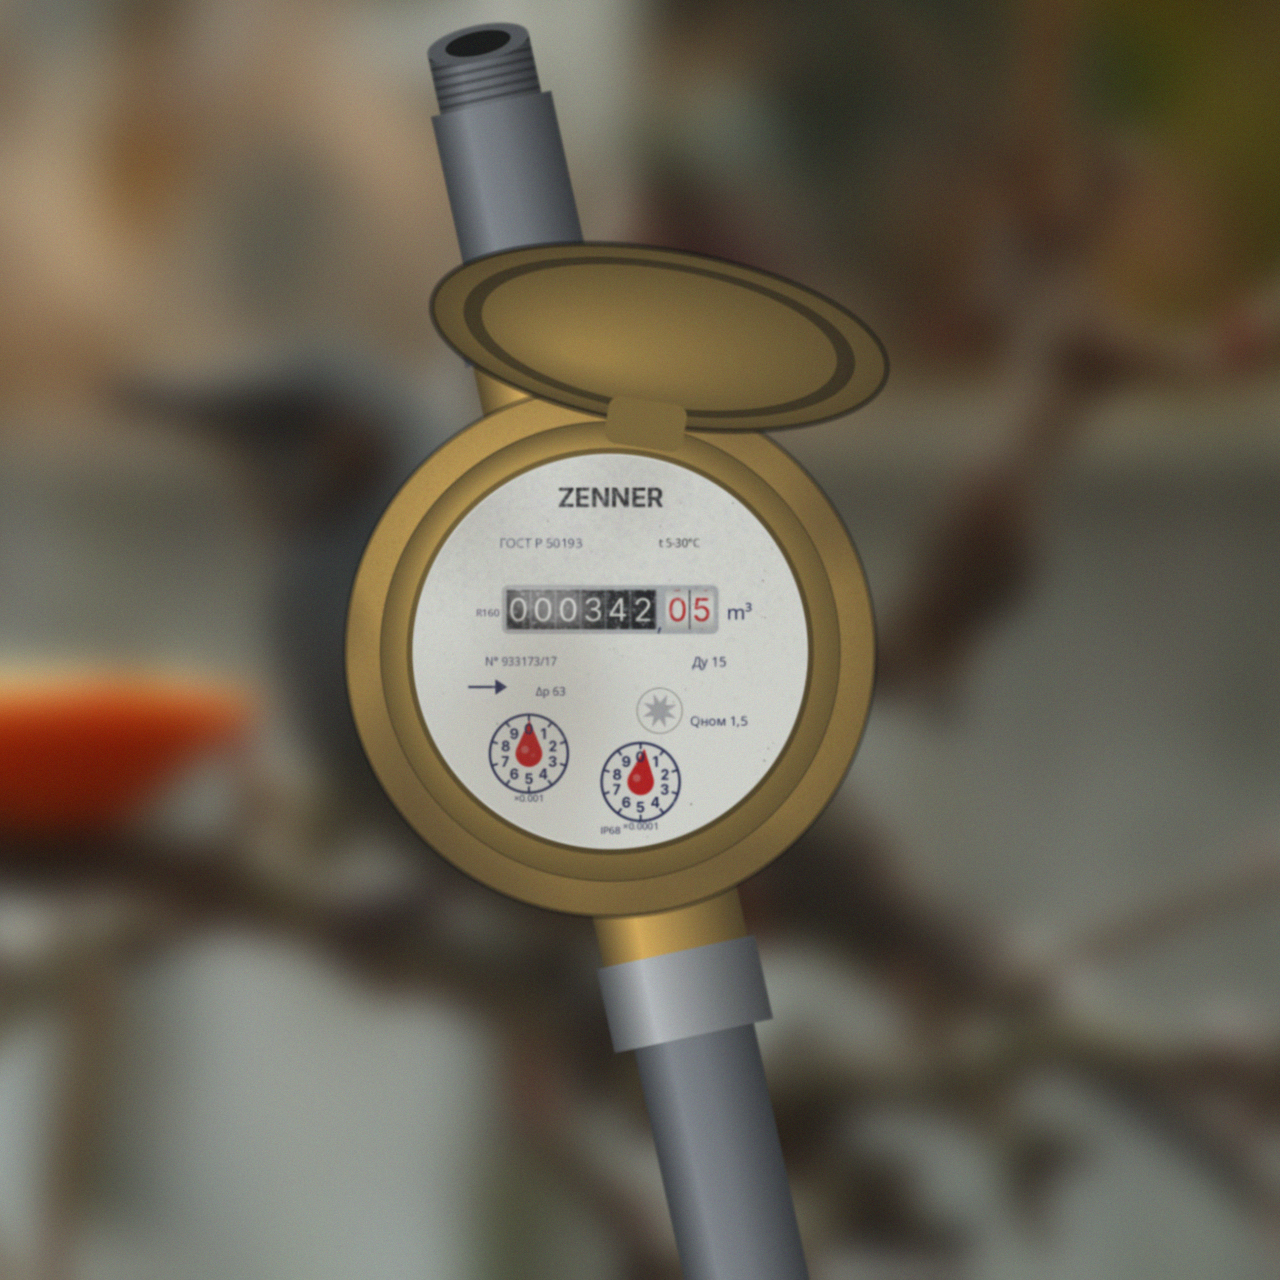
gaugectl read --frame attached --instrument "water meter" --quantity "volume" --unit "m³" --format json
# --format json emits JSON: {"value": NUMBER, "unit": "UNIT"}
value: {"value": 342.0500, "unit": "m³"}
